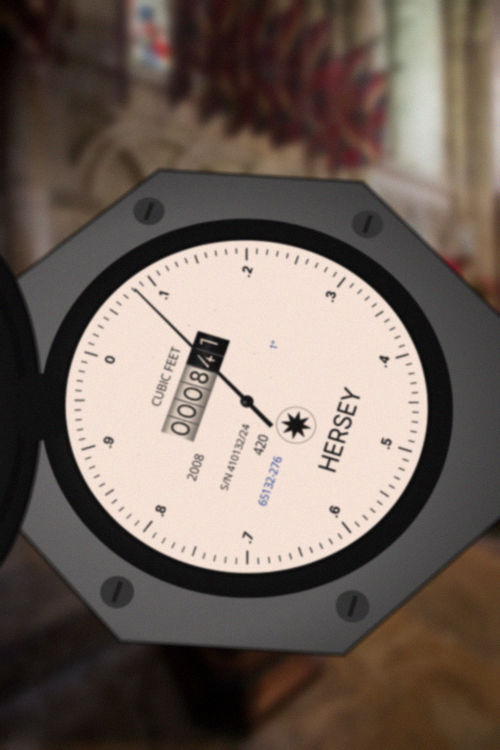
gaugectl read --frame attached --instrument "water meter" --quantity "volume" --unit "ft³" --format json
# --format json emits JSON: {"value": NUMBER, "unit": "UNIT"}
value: {"value": 841.08, "unit": "ft³"}
